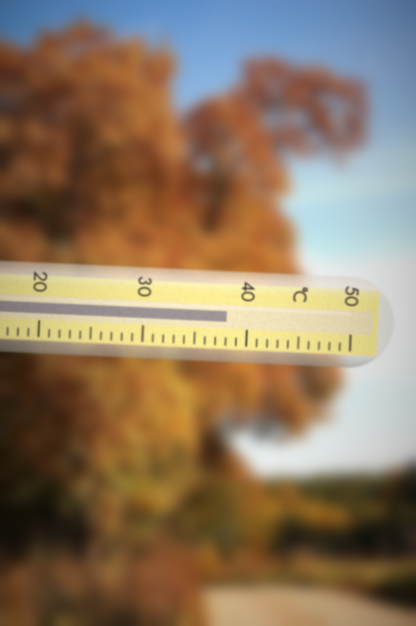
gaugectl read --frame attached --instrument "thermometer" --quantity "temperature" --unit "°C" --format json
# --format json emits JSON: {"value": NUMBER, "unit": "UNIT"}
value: {"value": 38, "unit": "°C"}
